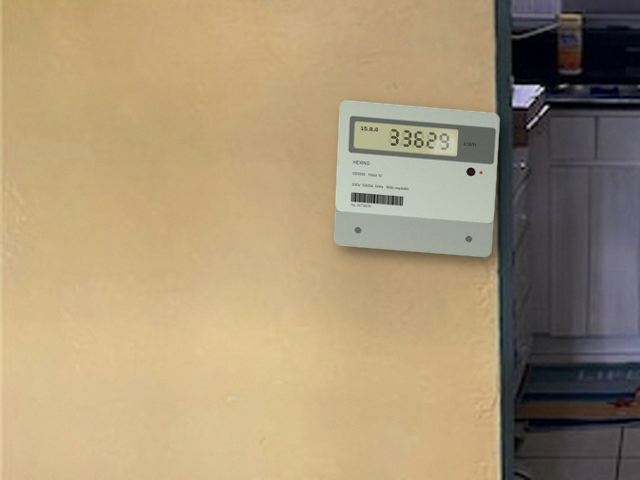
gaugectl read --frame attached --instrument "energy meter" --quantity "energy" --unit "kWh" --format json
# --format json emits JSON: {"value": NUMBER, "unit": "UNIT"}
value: {"value": 33629, "unit": "kWh"}
